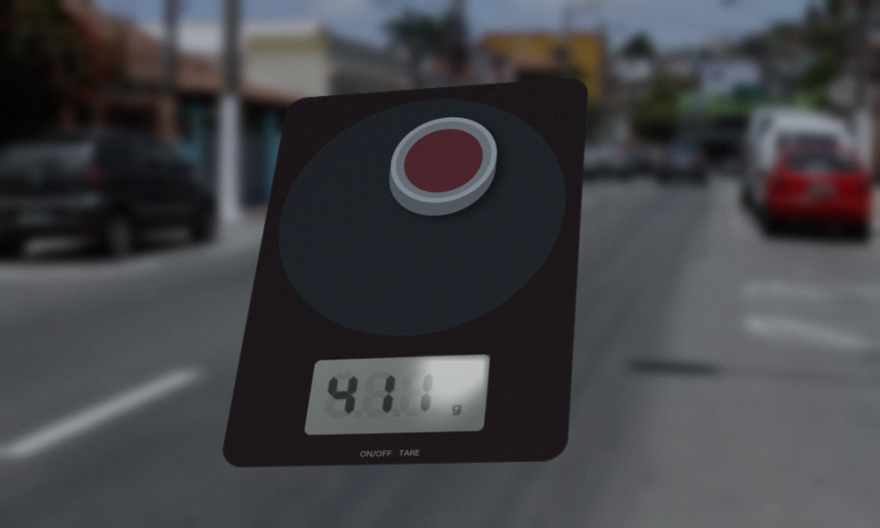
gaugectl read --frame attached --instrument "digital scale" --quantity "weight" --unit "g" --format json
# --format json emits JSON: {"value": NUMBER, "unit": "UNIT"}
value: {"value": 411, "unit": "g"}
